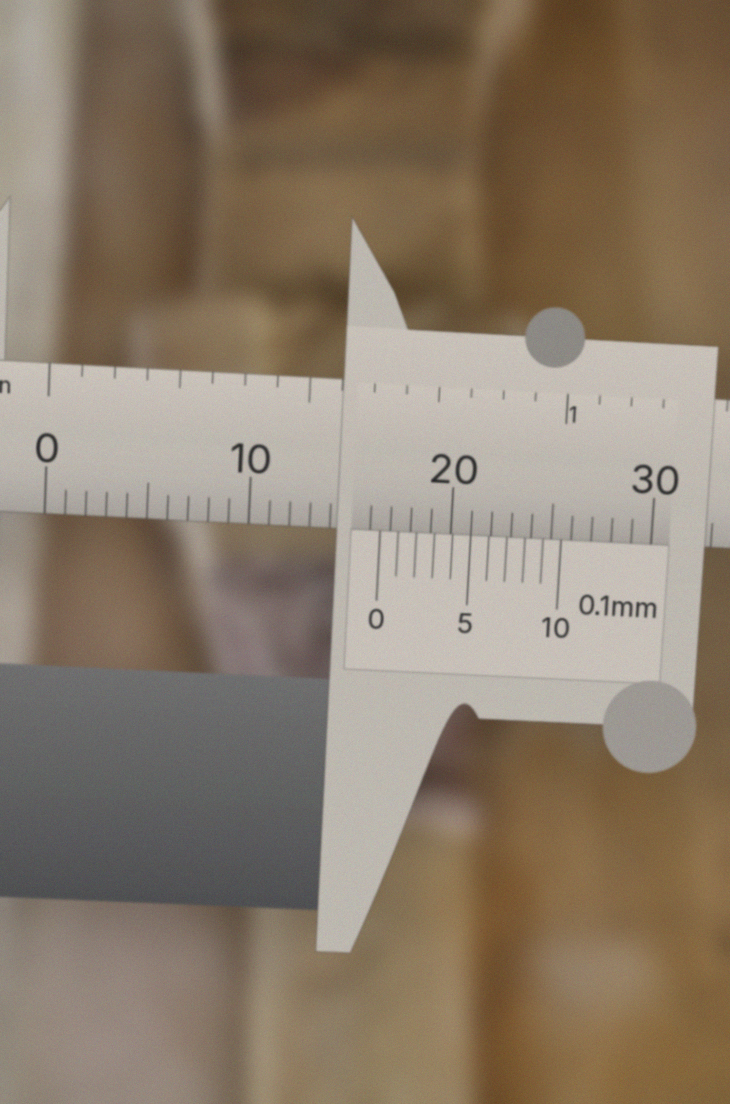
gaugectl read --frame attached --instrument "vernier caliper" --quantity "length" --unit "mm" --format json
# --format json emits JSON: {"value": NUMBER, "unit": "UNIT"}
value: {"value": 16.5, "unit": "mm"}
